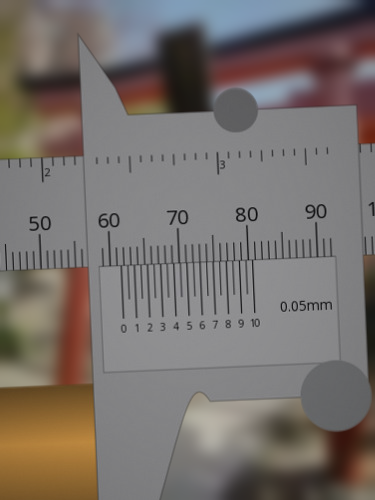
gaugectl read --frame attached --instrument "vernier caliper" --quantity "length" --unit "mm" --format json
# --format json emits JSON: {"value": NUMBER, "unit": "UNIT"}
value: {"value": 61.6, "unit": "mm"}
